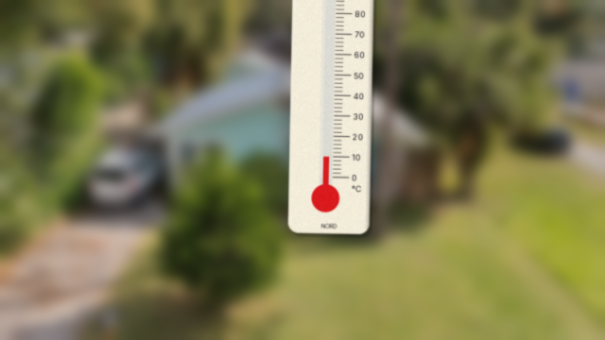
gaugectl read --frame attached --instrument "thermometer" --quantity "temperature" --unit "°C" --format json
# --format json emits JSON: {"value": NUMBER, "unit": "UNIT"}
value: {"value": 10, "unit": "°C"}
